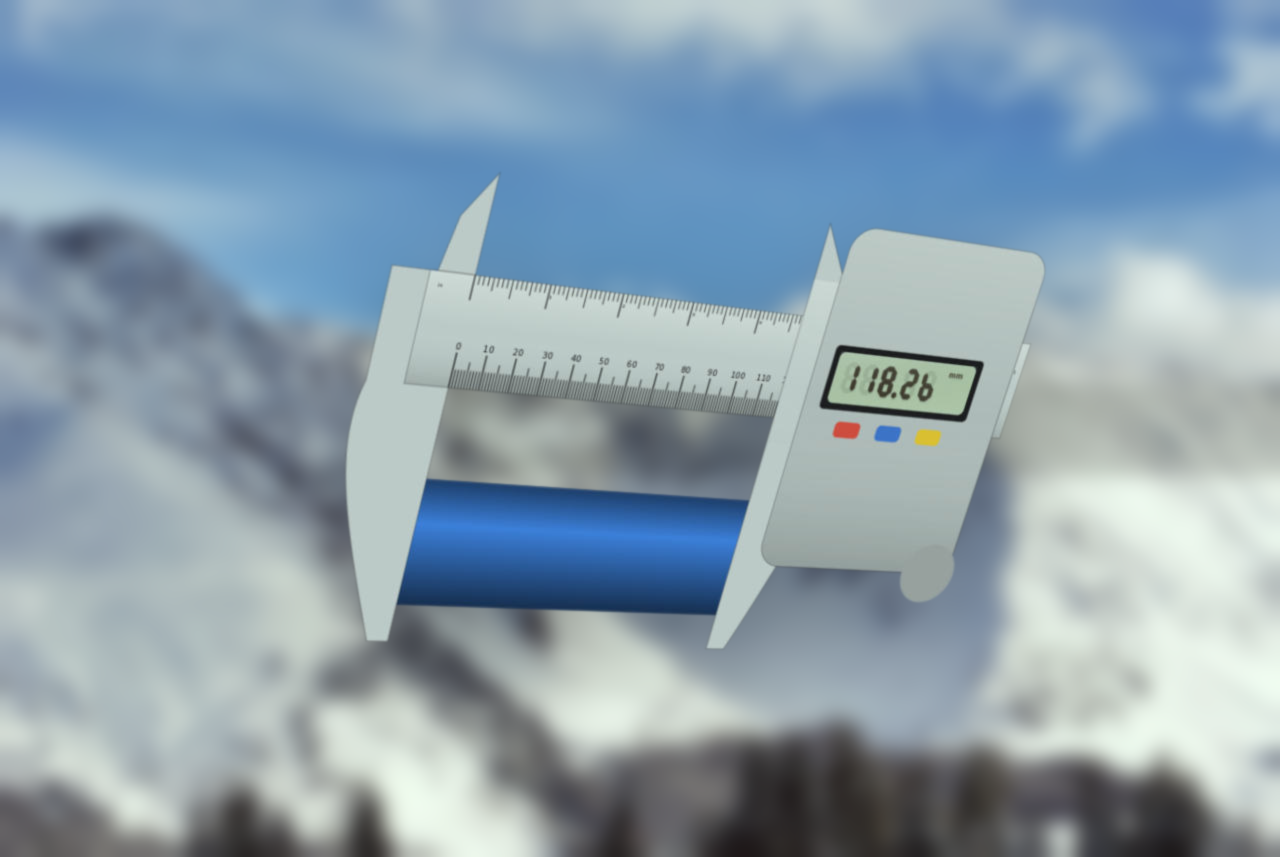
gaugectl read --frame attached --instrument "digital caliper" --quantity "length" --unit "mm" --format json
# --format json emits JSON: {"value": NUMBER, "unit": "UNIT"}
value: {"value": 118.26, "unit": "mm"}
